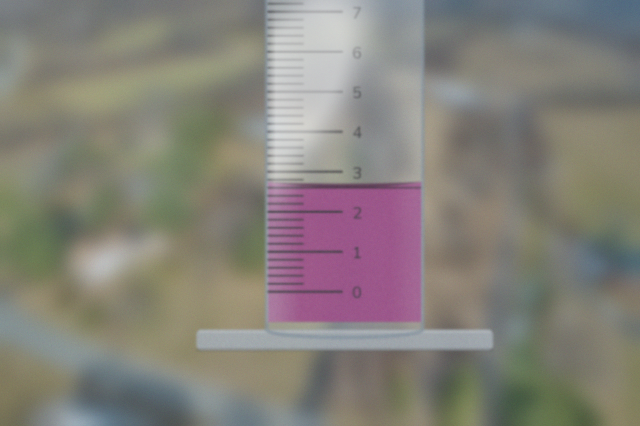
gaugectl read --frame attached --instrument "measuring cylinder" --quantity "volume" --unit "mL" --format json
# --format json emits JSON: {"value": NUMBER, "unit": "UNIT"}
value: {"value": 2.6, "unit": "mL"}
